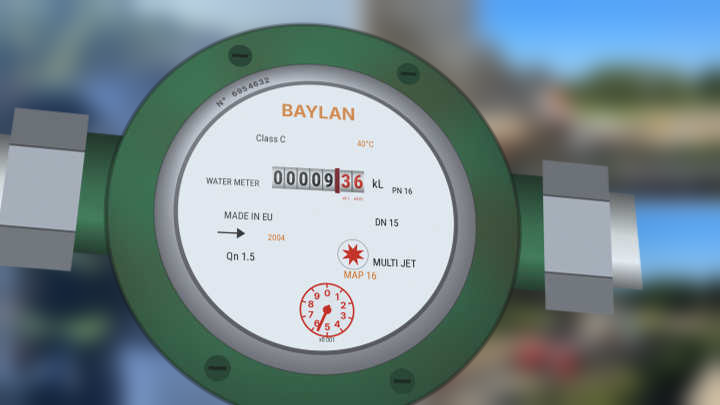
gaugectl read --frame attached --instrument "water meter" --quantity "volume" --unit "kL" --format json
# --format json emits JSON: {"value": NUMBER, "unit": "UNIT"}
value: {"value": 9.365, "unit": "kL"}
